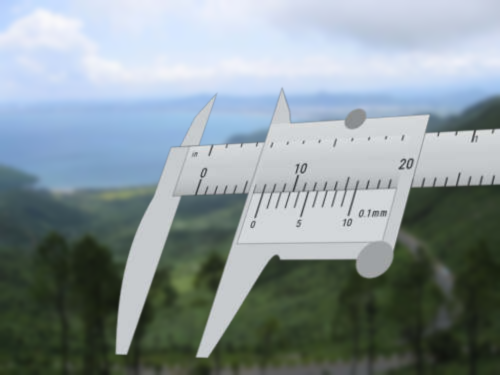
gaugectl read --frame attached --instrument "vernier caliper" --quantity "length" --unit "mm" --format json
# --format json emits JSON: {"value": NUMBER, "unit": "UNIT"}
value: {"value": 7.0, "unit": "mm"}
